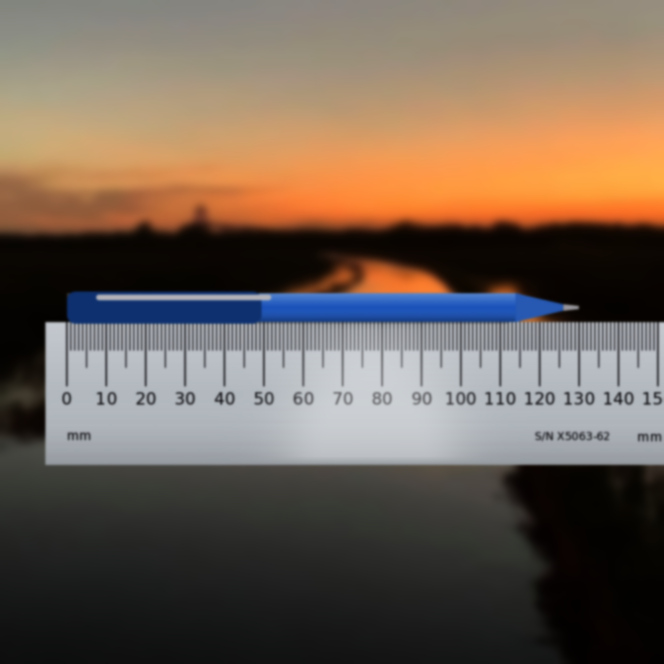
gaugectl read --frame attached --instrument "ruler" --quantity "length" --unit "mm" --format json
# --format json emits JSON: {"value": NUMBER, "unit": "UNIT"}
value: {"value": 130, "unit": "mm"}
